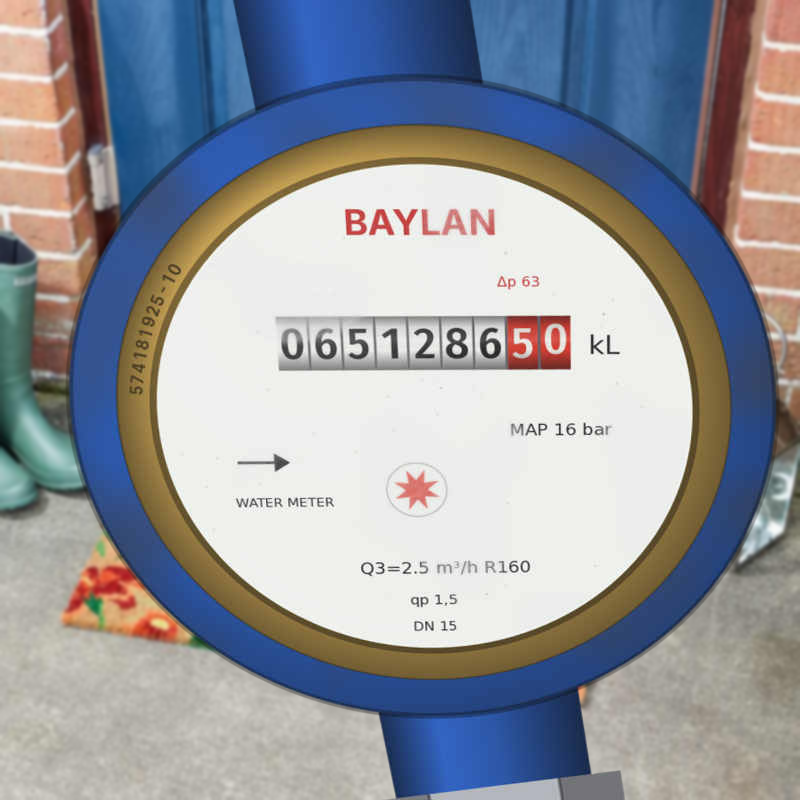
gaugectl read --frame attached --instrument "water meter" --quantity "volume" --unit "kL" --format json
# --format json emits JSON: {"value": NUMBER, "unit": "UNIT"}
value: {"value": 651286.50, "unit": "kL"}
